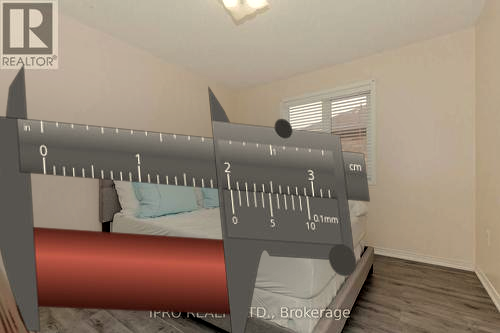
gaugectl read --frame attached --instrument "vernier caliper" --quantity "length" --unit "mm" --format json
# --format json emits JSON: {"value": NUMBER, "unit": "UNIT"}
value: {"value": 20.2, "unit": "mm"}
